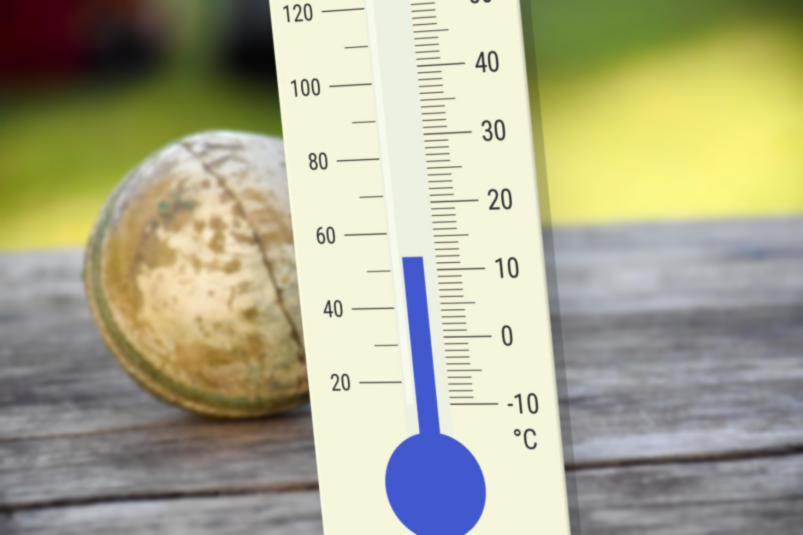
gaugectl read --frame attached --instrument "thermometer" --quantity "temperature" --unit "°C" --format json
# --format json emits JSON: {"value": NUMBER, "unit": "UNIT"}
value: {"value": 12, "unit": "°C"}
